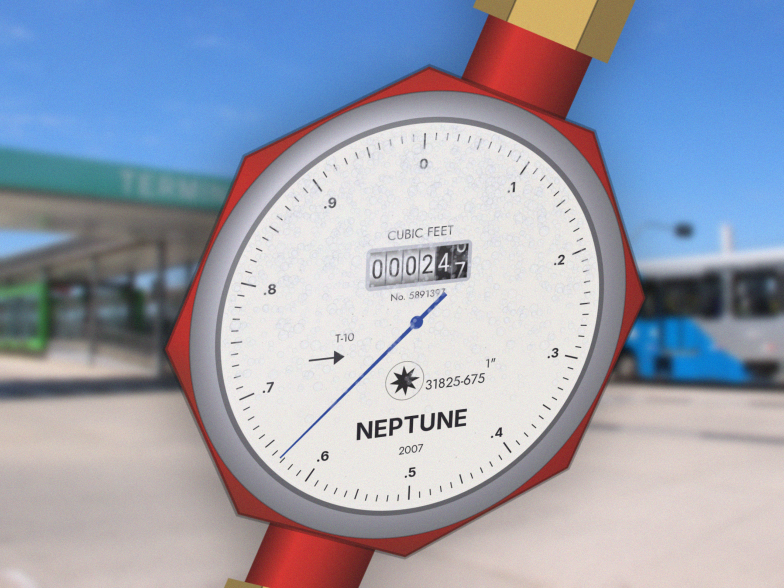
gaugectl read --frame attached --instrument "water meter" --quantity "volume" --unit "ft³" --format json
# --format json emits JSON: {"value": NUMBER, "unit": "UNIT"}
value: {"value": 246.63, "unit": "ft³"}
